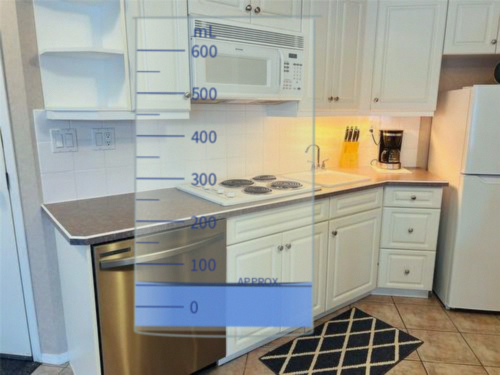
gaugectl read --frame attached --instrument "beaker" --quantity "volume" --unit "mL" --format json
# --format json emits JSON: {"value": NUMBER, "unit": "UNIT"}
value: {"value": 50, "unit": "mL"}
